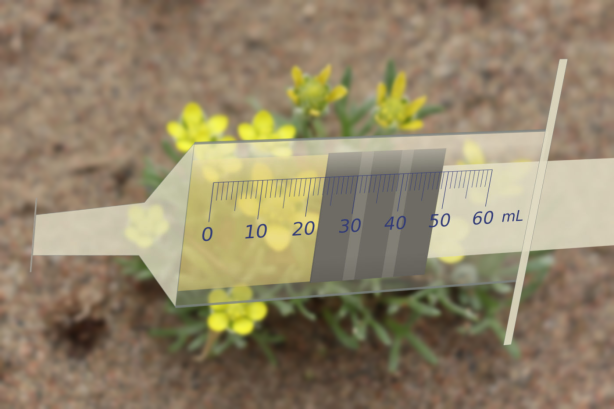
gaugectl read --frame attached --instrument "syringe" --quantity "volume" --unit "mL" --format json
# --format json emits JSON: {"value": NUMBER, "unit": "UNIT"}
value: {"value": 23, "unit": "mL"}
